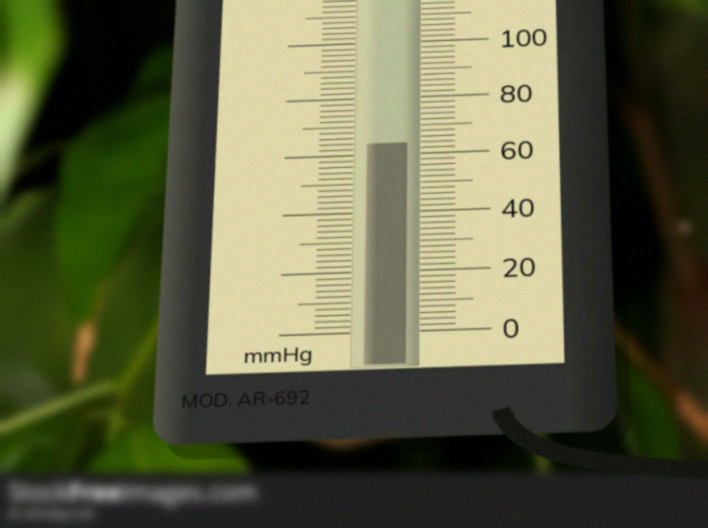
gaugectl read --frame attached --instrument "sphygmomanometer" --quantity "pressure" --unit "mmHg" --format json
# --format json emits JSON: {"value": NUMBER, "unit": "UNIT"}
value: {"value": 64, "unit": "mmHg"}
